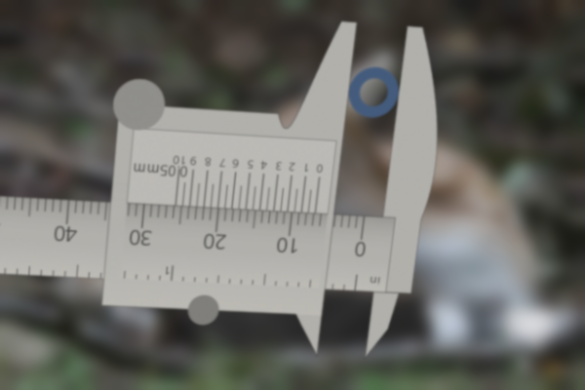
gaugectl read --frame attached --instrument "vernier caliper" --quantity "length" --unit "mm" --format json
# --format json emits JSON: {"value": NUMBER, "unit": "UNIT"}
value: {"value": 6.8, "unit": "mm"}
